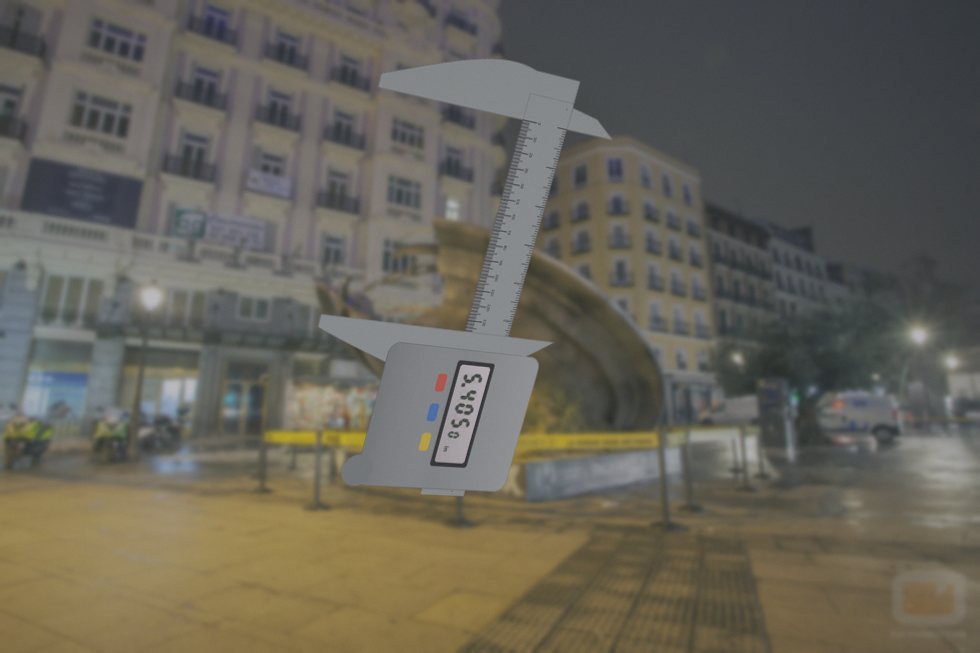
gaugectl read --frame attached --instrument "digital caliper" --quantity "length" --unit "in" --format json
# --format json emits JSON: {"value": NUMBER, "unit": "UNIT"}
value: {"value": 5.4050, "unit": "in"}
